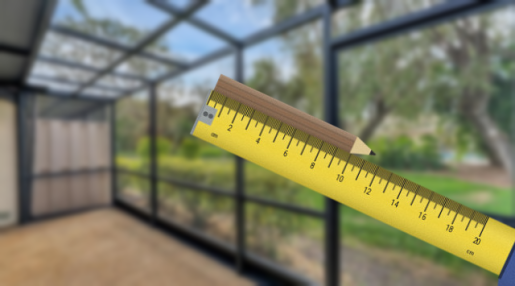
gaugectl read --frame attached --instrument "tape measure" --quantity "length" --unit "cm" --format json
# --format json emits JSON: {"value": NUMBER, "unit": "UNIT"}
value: {"value": 11.5, "unit": "cm"}
